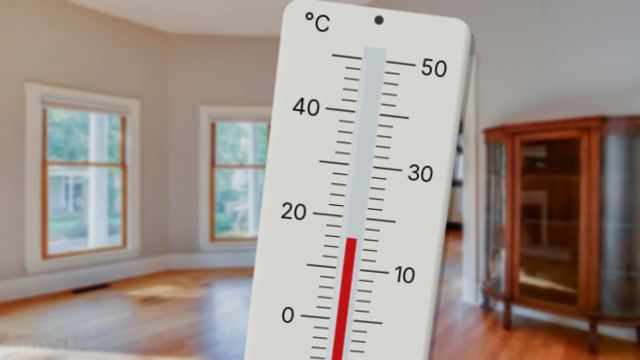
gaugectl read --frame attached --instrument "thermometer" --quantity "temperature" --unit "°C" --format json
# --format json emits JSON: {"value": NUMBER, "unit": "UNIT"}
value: {"value": 16, "unit": "°C"}
